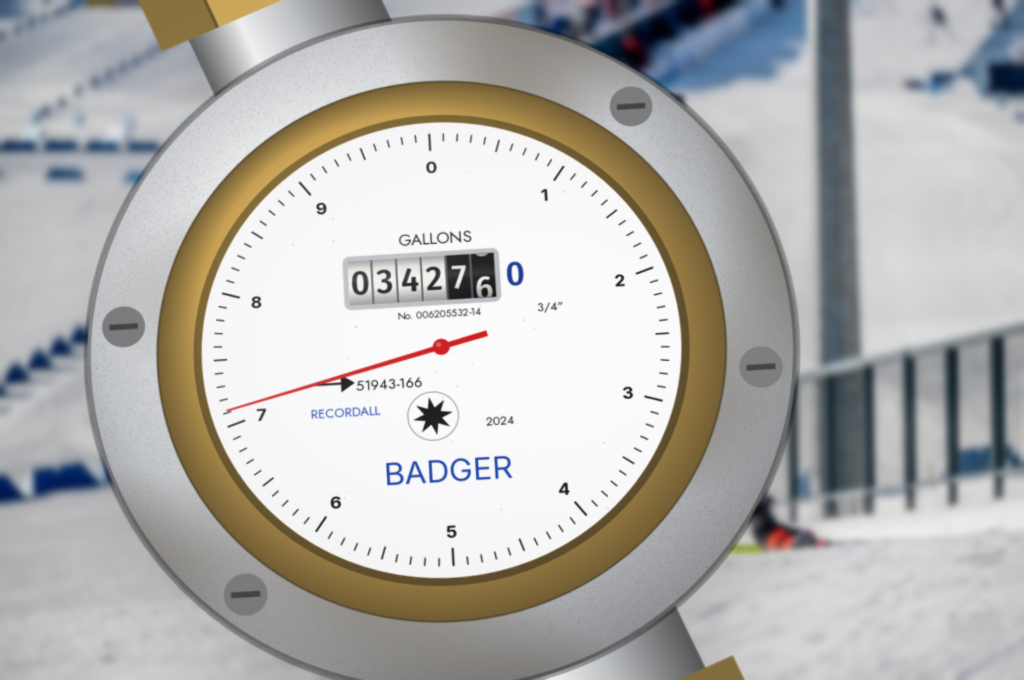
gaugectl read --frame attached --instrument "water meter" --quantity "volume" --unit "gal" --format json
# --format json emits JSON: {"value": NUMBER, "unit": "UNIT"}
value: {"value": 342757.1, "unit": "gal"}
